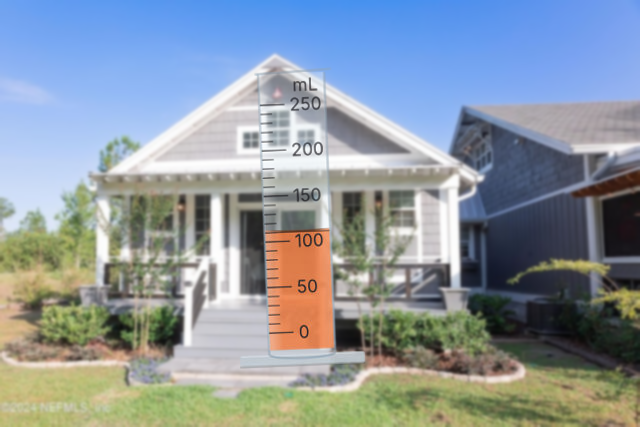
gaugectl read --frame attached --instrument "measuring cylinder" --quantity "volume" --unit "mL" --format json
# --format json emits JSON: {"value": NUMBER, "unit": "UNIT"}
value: {"value": 110, "unit": "mL"}
